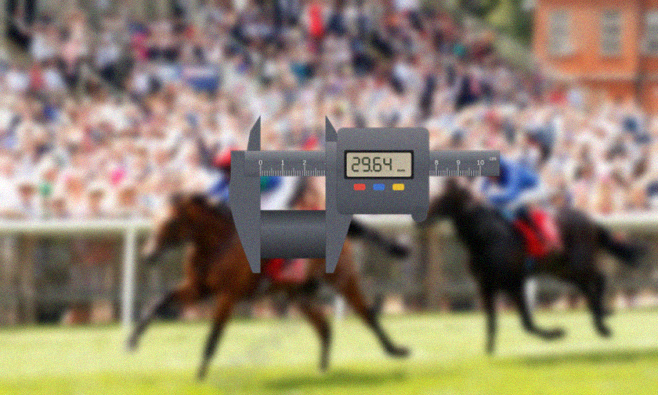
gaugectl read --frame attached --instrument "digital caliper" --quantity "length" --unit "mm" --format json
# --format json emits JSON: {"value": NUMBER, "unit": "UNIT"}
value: {"value": 29.64, "unit": "mm"}
